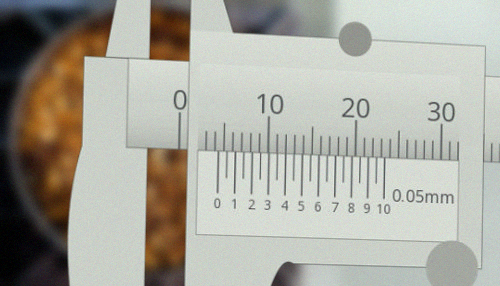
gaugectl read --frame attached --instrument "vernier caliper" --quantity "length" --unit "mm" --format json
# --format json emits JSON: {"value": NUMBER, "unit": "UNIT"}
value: {"value": 4.4, "unit": "mm"}
